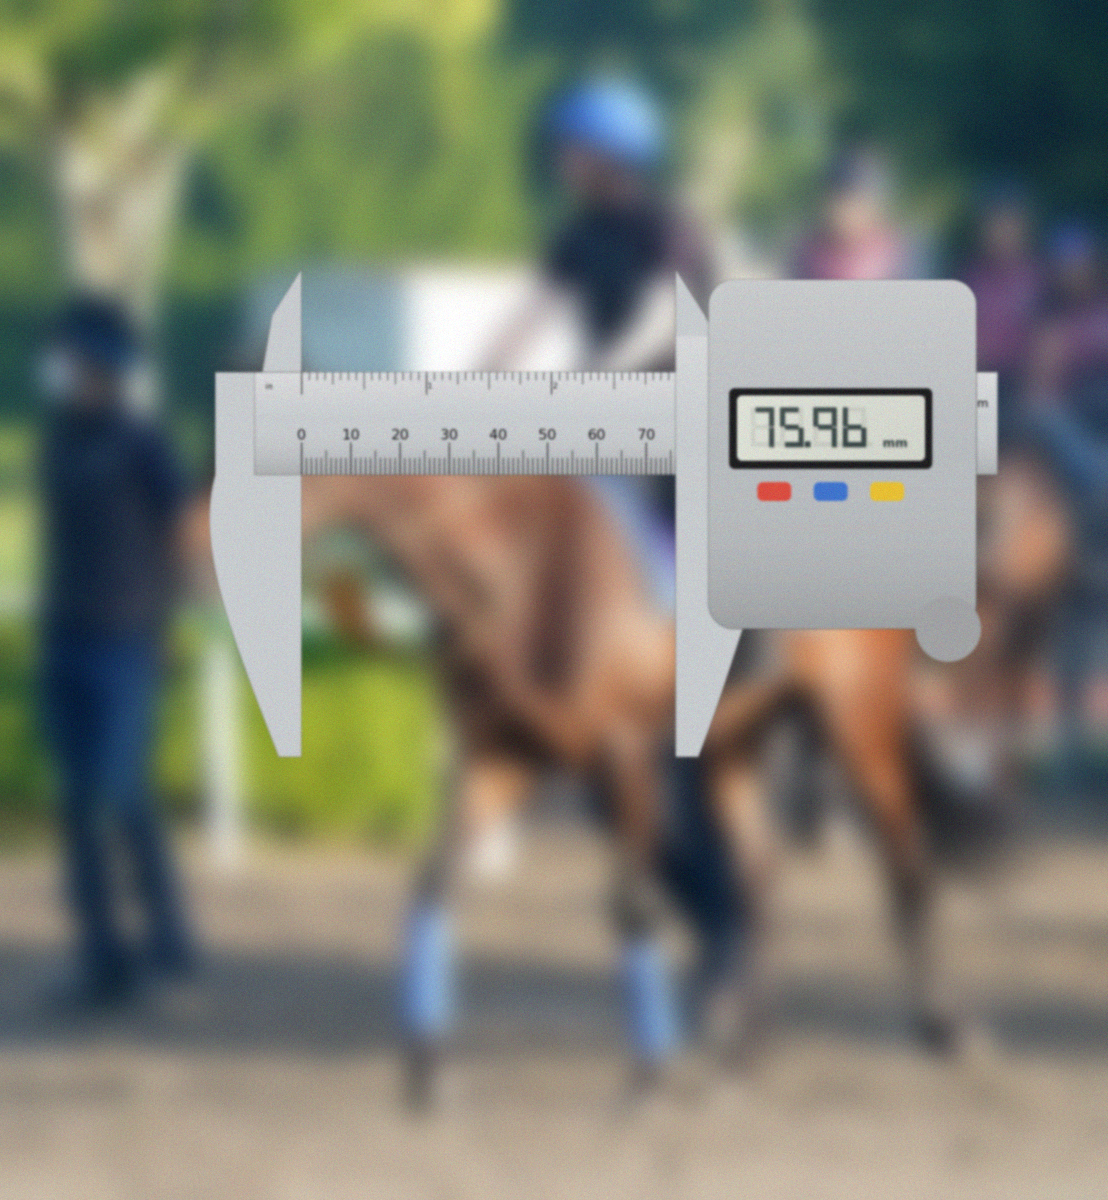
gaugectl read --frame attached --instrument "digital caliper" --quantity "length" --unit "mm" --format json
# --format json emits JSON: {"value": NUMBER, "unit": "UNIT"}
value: {"value": 75.96, "unit": "mm"}
